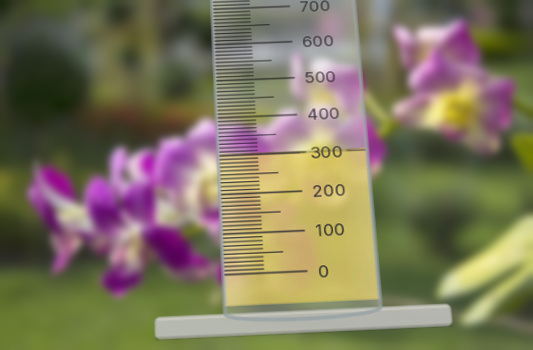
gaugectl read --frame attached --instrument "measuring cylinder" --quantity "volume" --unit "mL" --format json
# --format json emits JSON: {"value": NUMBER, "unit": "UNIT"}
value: {"value": 300, "unit": "mL"}
